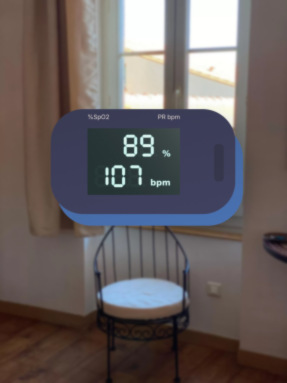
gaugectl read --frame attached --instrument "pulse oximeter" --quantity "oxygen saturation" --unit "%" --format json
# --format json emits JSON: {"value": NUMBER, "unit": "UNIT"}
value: {"value": 89, "unit": "%"}
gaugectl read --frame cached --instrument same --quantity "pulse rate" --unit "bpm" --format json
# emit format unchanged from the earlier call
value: {"value": 107, "unit": "bpm"}
